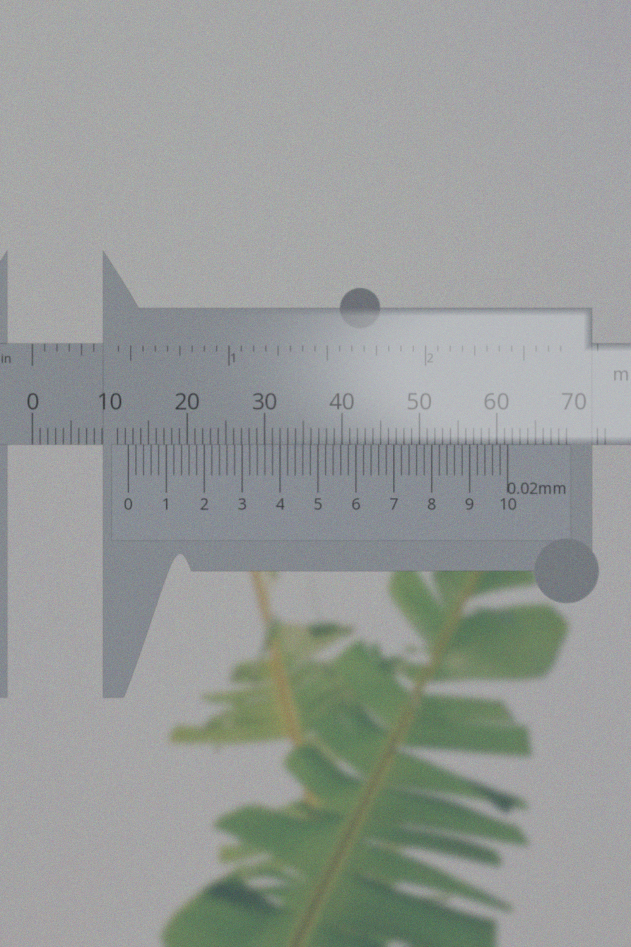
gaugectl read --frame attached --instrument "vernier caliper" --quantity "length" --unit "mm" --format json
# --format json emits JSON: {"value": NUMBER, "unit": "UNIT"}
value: {"value": 12.4, "unit": "mm"}
